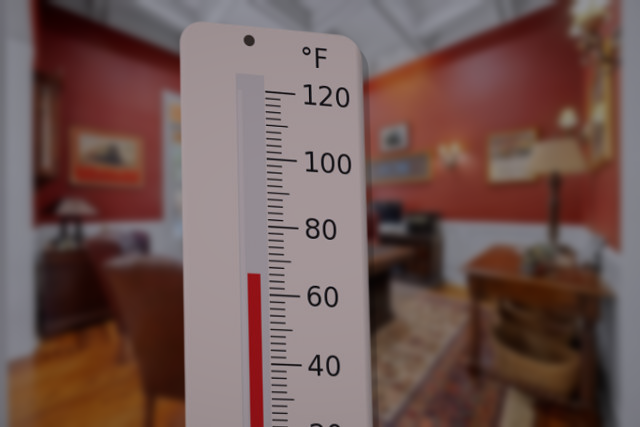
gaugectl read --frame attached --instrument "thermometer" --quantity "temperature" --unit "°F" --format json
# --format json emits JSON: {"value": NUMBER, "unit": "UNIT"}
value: {"value": 66, "unit": "°F"}
